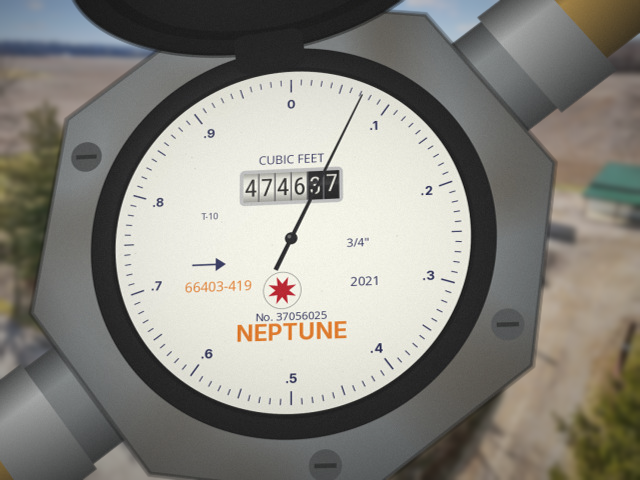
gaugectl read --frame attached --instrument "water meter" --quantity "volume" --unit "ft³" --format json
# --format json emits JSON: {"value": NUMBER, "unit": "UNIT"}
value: {"value": 474637.07, "unit": "ft³"}
